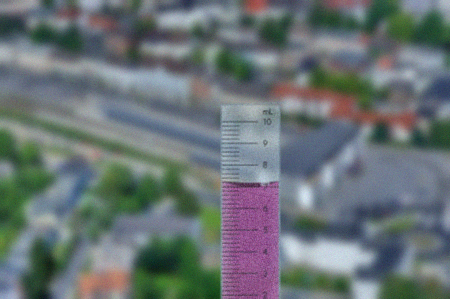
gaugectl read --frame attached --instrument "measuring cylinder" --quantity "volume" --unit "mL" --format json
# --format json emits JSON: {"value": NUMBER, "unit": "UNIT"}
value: {"value": 7, "unit": "mL"}
